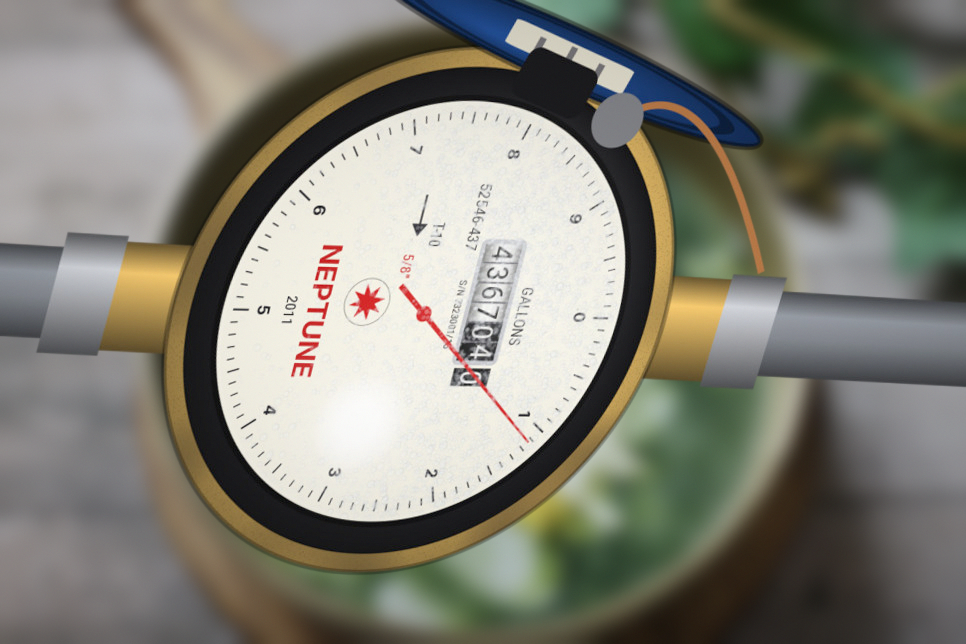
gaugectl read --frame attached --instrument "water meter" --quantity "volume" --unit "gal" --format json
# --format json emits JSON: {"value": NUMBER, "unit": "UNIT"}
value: {"value": 4367041.1, "unit": "gal"}
